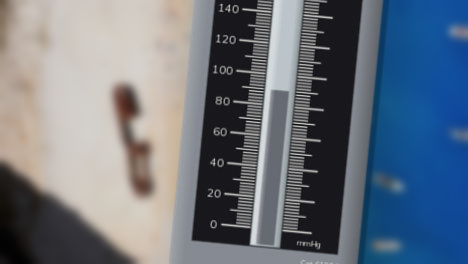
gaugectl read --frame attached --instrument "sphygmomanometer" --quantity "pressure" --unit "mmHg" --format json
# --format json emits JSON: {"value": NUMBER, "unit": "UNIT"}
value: {"value": 90, "unit": "mmHg"}
